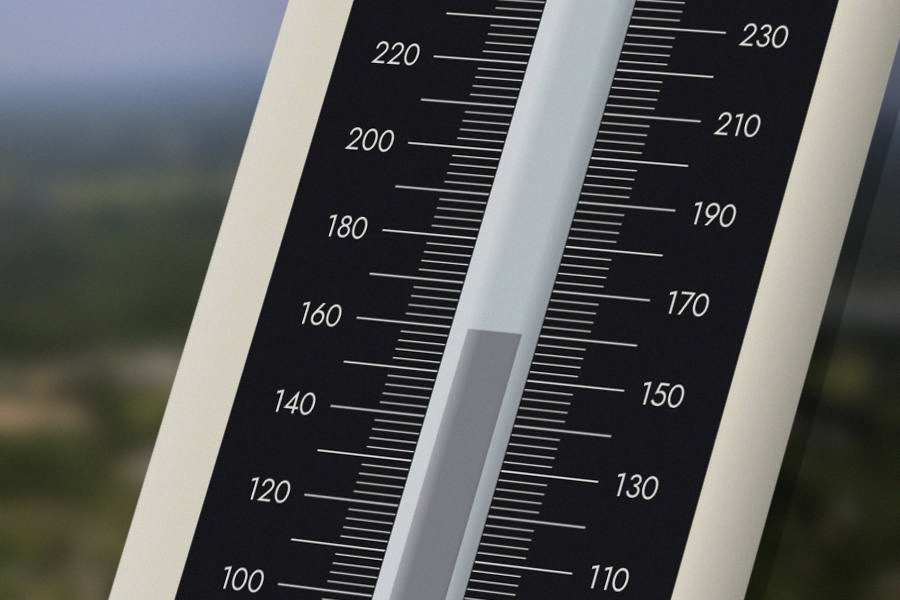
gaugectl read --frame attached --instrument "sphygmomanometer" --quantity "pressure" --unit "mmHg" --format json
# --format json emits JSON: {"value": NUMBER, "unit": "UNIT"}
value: {"value": 160, "unit": "mmHg"}
